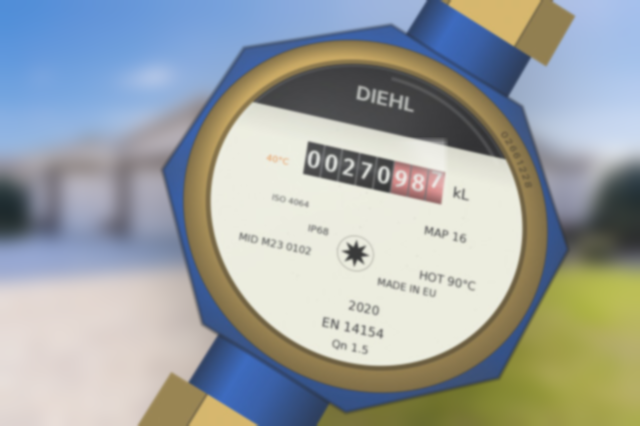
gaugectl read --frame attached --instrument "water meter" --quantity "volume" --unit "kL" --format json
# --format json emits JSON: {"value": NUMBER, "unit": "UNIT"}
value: {"value": 270.987, "unit": "kL"}
